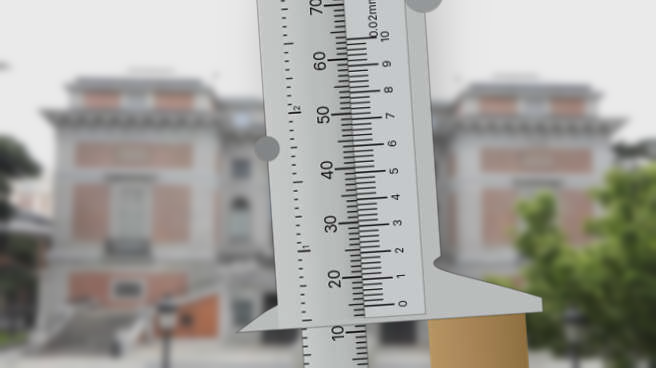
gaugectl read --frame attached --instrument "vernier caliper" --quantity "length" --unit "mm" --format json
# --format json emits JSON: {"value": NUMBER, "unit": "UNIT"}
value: {"value": 14.6, "unit": "mm"}
